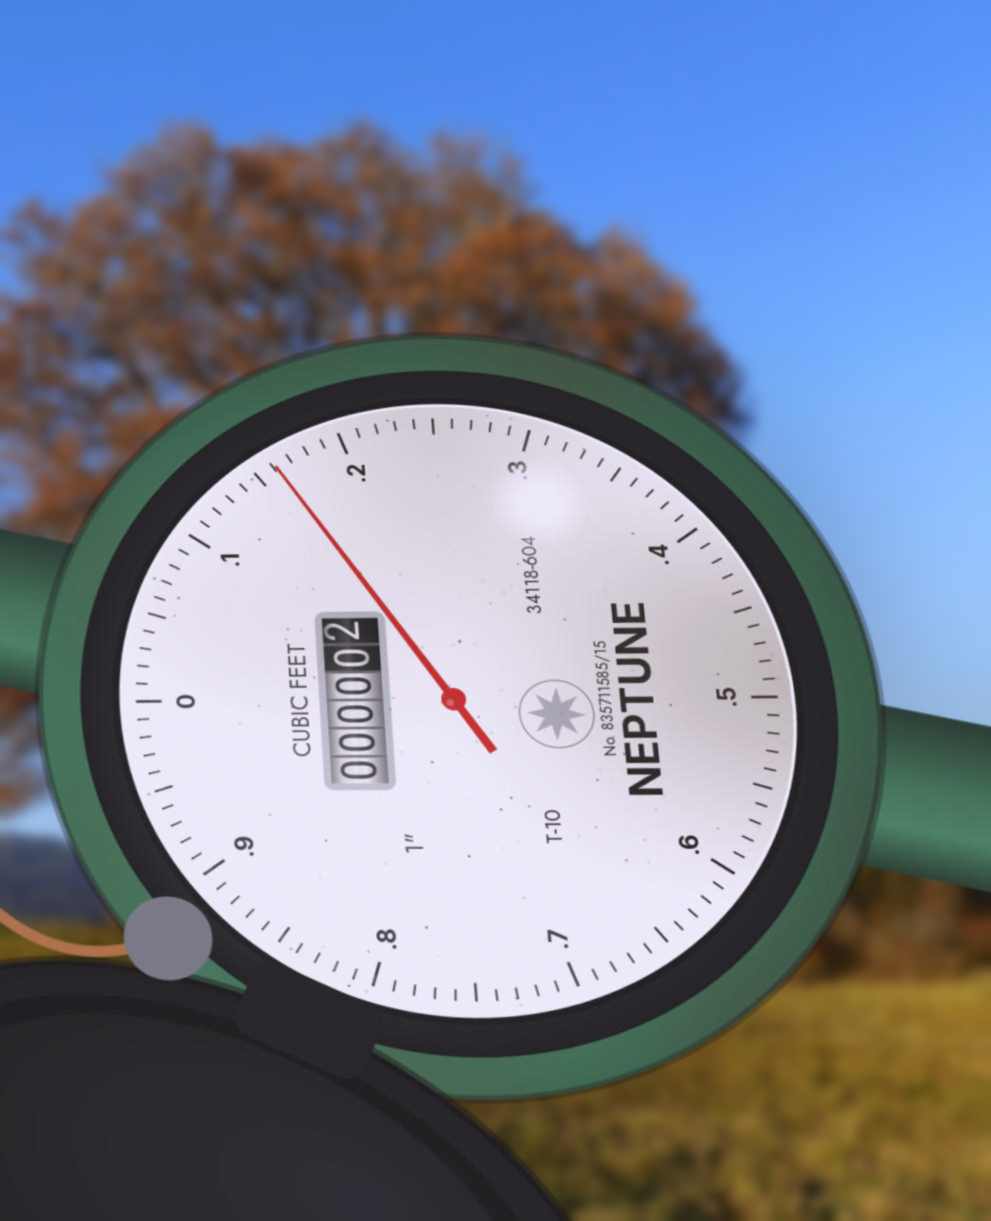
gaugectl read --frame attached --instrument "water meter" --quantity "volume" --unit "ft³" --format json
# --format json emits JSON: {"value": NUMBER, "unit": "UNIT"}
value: {"value": 2.16, "unit": "ft³"}
